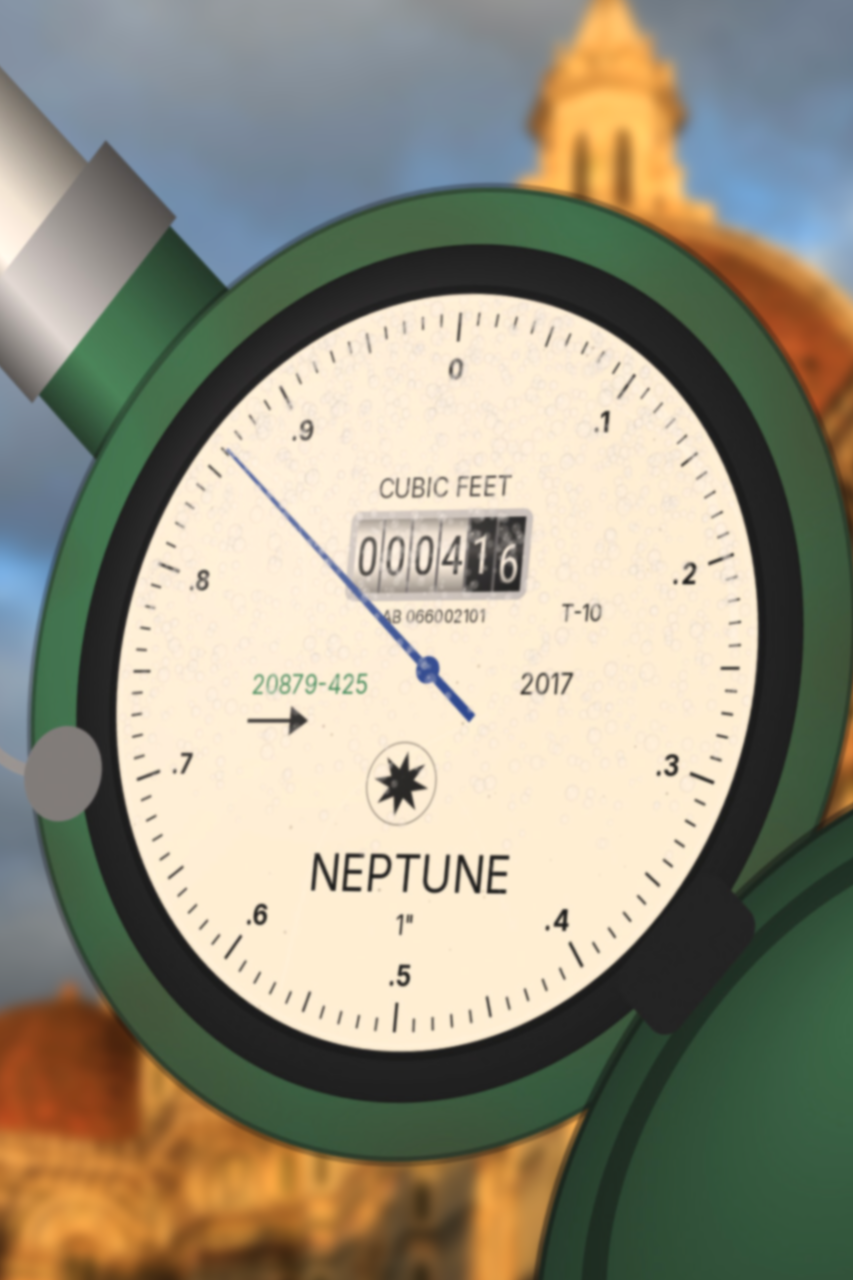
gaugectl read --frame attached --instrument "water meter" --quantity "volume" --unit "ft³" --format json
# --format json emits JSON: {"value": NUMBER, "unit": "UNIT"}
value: {"value": 415.86, "unit": "ft³"}
